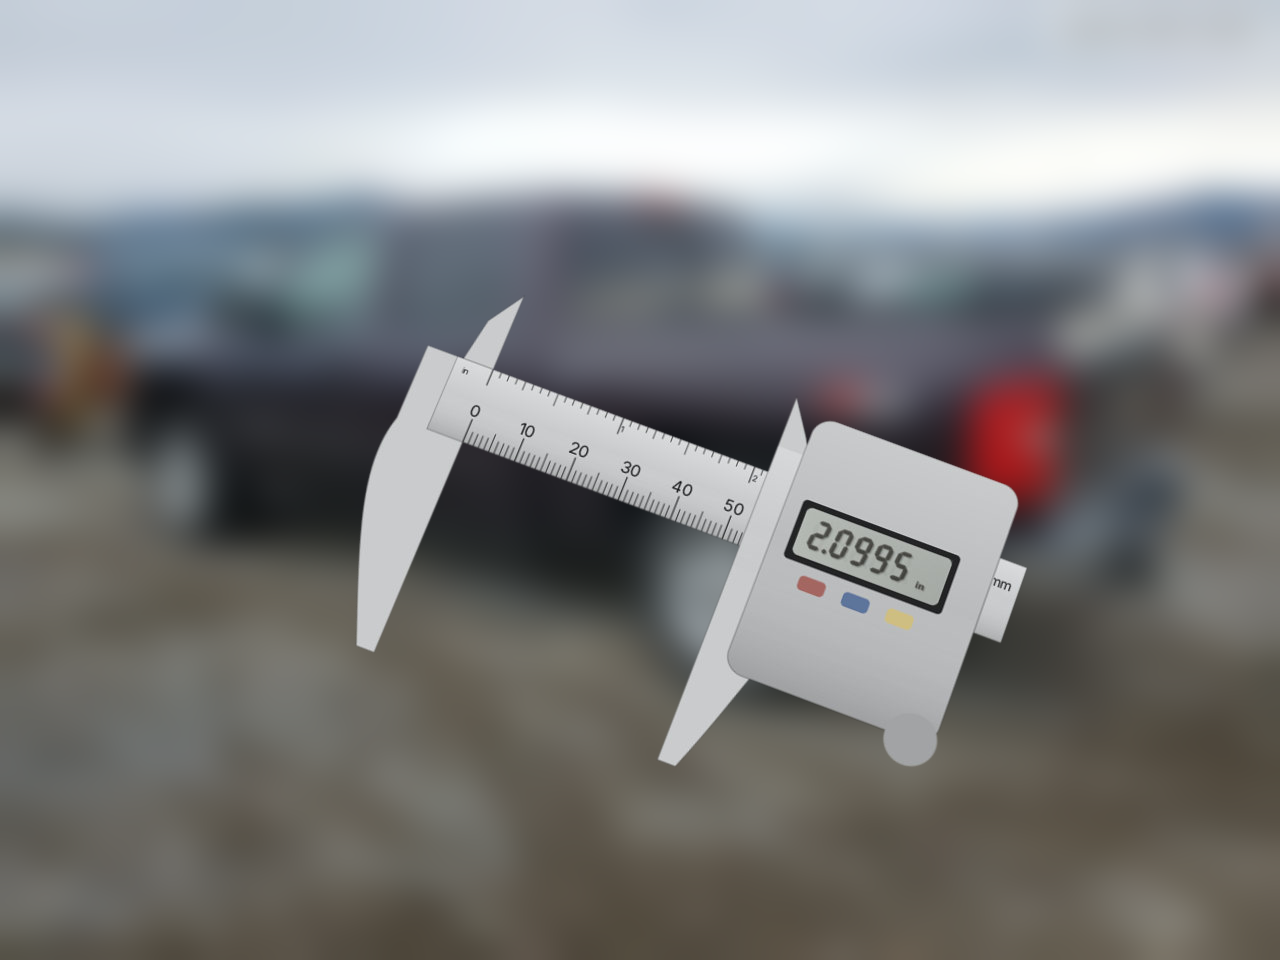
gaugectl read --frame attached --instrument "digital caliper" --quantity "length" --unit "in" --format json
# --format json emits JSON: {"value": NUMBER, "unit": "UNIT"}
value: {"value": 2.0995, "unit": "in"}
